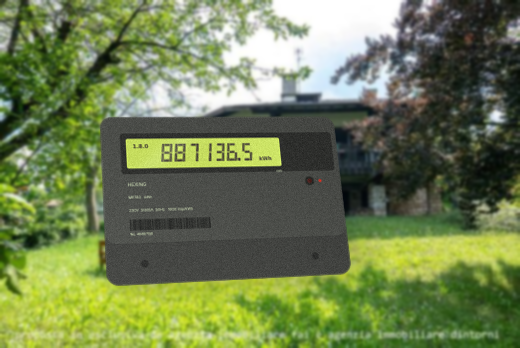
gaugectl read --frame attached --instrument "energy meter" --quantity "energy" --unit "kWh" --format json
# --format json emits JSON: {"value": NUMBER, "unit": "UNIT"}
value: {"value": 887136.5, "unit": "kWh"}
